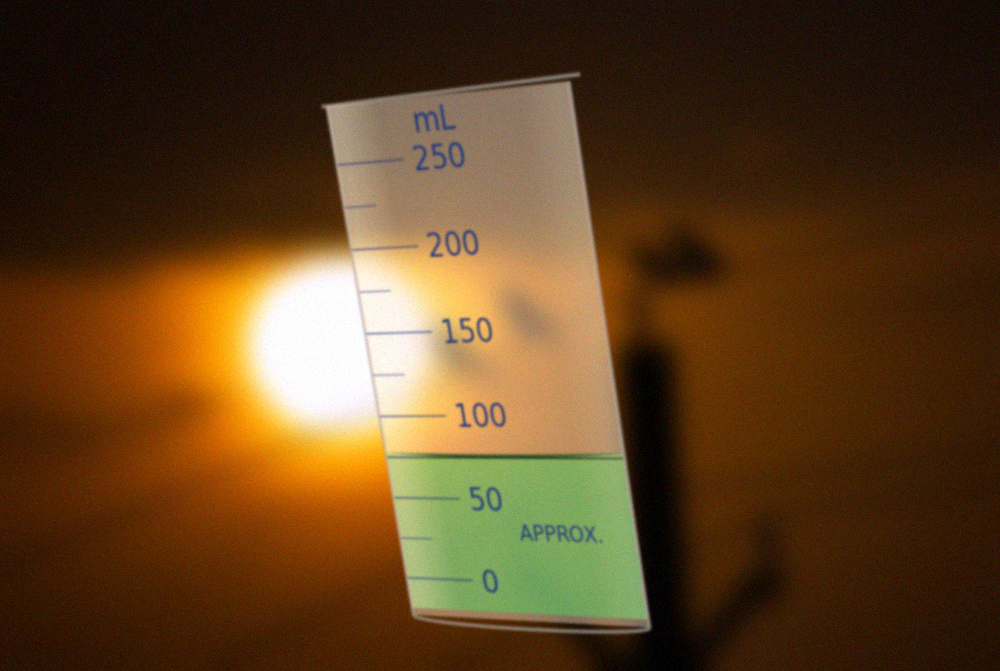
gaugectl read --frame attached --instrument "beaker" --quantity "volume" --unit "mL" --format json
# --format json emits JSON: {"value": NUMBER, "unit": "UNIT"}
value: {"value": 75, "unit": "mL"}
